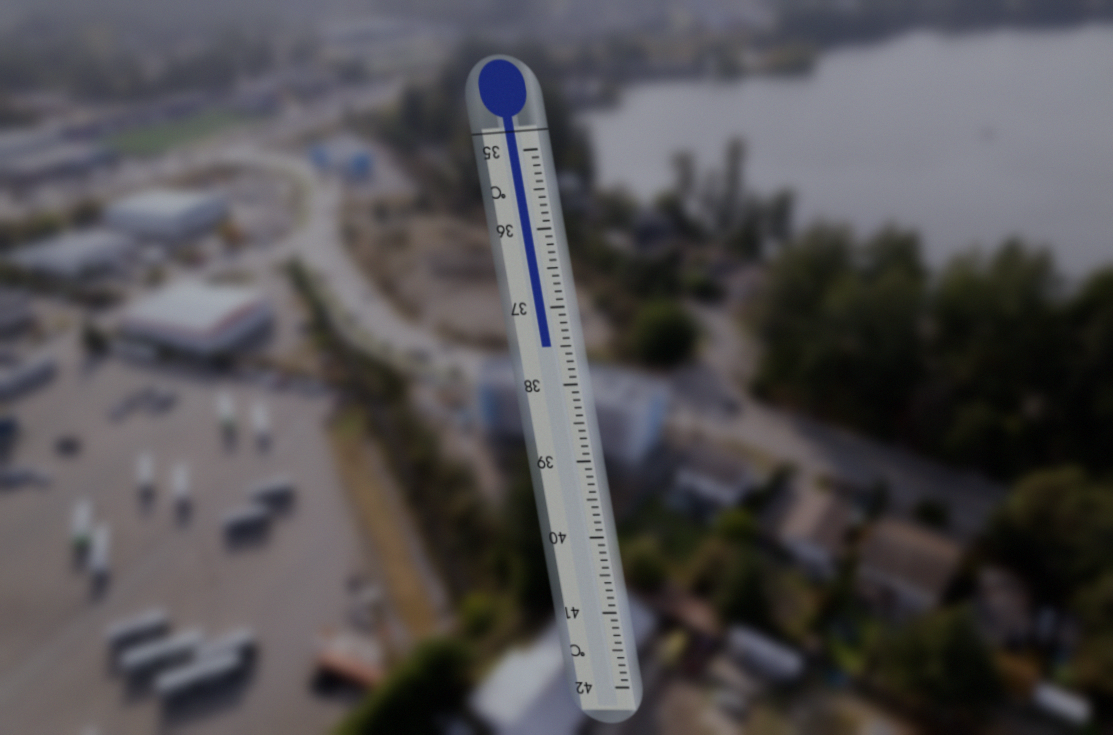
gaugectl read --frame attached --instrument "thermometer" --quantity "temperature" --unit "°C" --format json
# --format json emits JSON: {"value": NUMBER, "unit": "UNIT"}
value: {"value": 37.5, "unit": "°C"}
